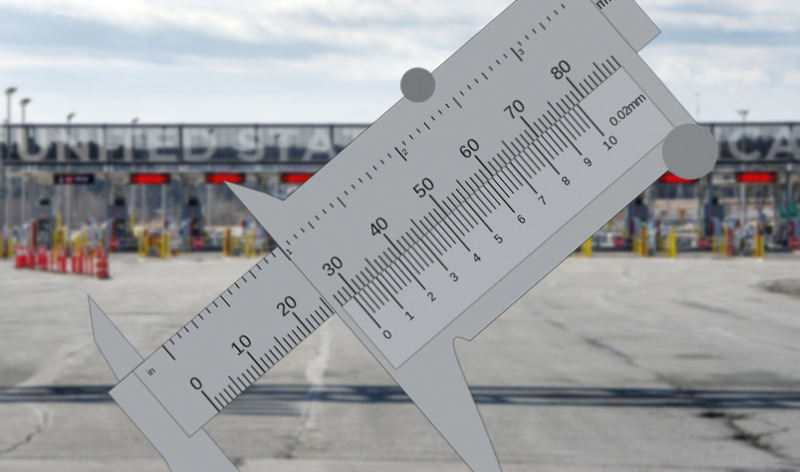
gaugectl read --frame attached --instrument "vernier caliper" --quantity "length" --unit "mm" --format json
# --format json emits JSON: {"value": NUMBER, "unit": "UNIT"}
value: {"value": 29.4, "unit": "mm"}
